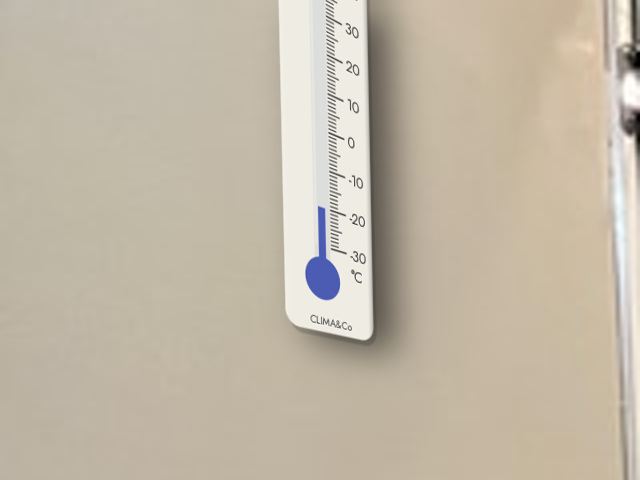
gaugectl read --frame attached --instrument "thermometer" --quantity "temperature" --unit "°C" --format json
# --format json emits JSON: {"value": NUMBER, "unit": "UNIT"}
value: {"value": -20, "unit": "°C"}
